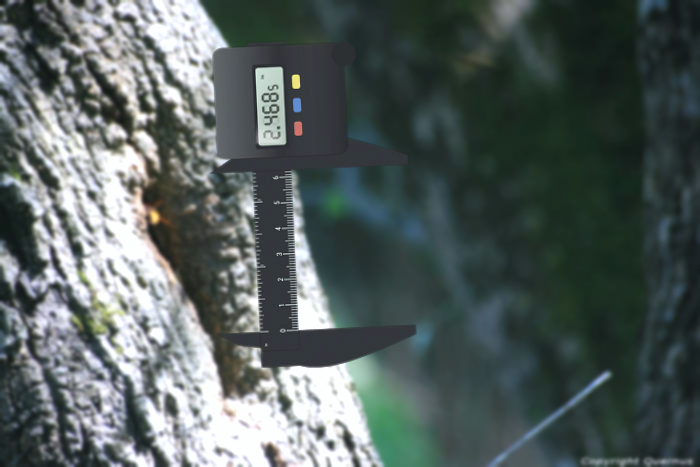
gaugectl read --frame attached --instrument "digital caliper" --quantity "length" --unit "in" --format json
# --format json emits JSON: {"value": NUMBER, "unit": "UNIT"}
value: {"value": 2.4685, "unit": "in"}
